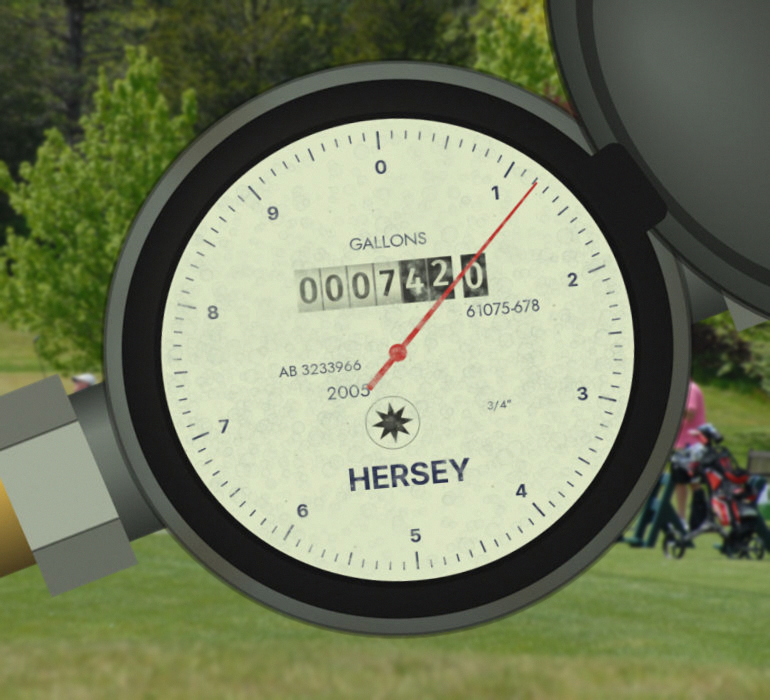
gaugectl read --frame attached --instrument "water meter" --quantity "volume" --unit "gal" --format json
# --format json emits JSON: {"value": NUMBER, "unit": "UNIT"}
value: {"value": 7421.2, "unit": "gal"}
